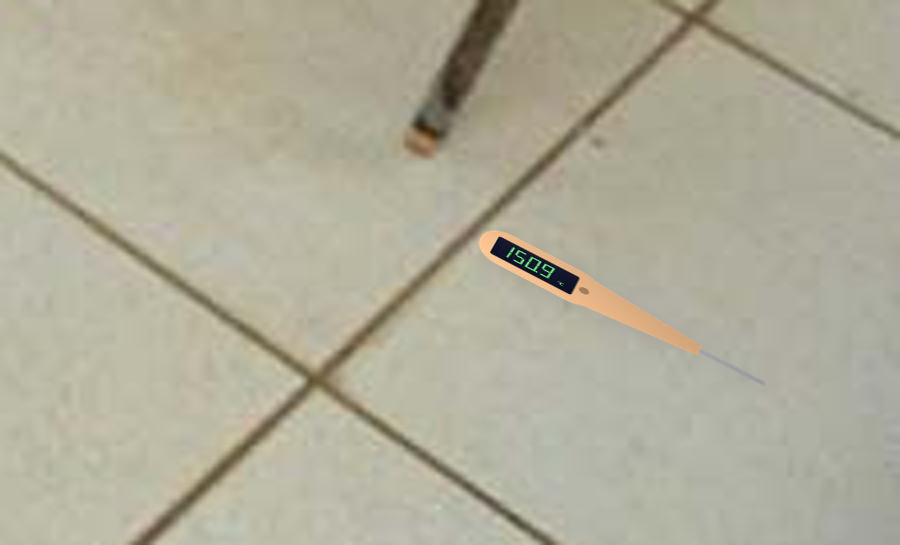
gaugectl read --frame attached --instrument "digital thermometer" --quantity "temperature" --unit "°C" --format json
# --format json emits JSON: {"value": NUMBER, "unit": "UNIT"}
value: {"value": 150.9, "unit": "°C"}
